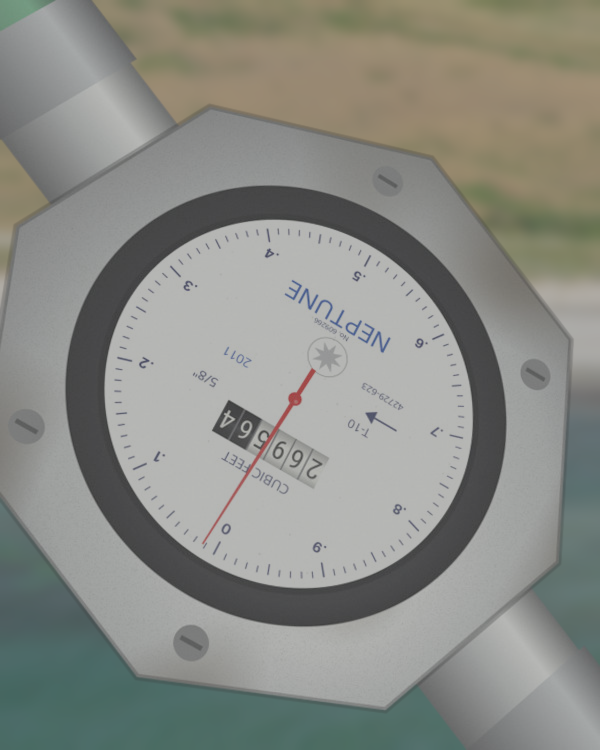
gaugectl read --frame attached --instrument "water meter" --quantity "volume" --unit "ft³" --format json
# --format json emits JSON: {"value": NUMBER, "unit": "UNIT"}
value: {"value": 269564.01, "unit": "ft³"}
